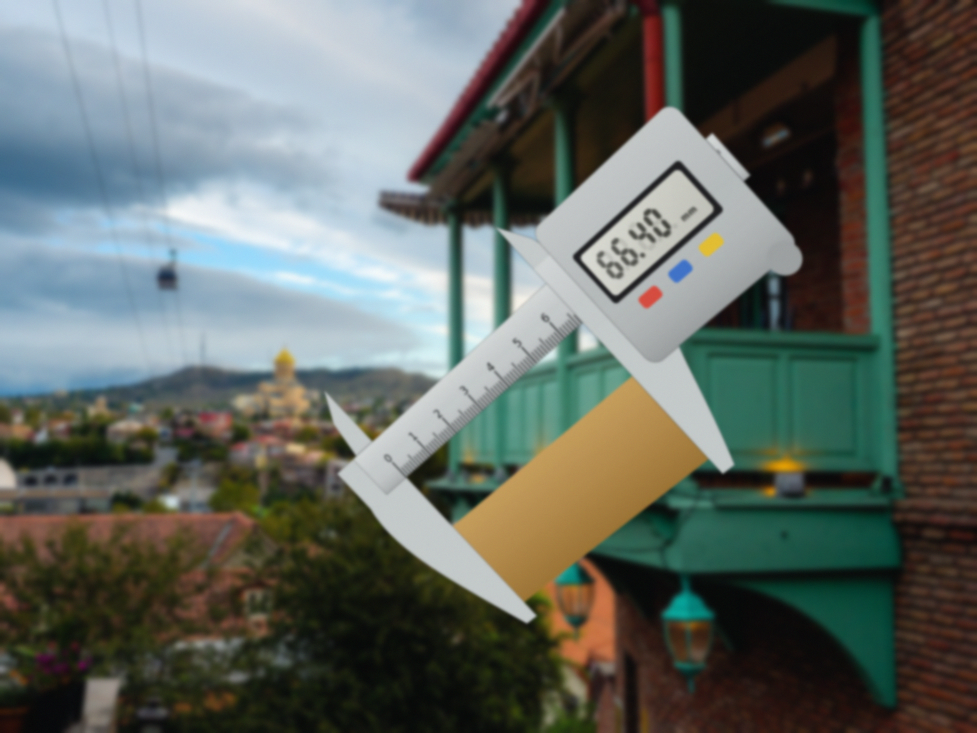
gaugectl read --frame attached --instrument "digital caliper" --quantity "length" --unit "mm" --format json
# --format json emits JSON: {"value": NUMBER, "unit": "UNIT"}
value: {"value": 66.40, "unit": "mm"}
